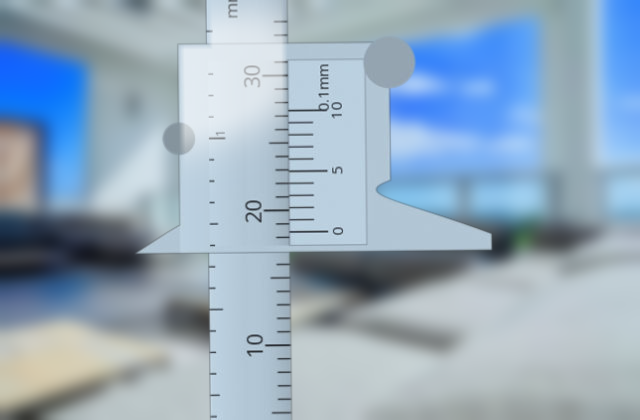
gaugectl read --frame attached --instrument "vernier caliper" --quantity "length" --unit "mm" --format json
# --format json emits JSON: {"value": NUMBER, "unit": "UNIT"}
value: {"value": 18.4, "unit": "mm"}
